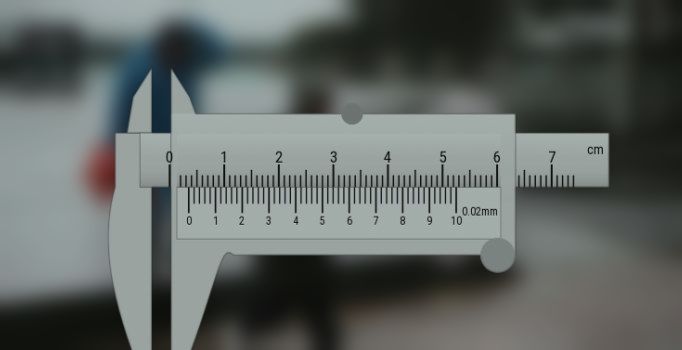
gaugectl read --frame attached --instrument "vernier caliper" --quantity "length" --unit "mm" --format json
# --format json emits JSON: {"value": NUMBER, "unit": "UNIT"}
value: {"value": 3.5, "unit": "mm"}
